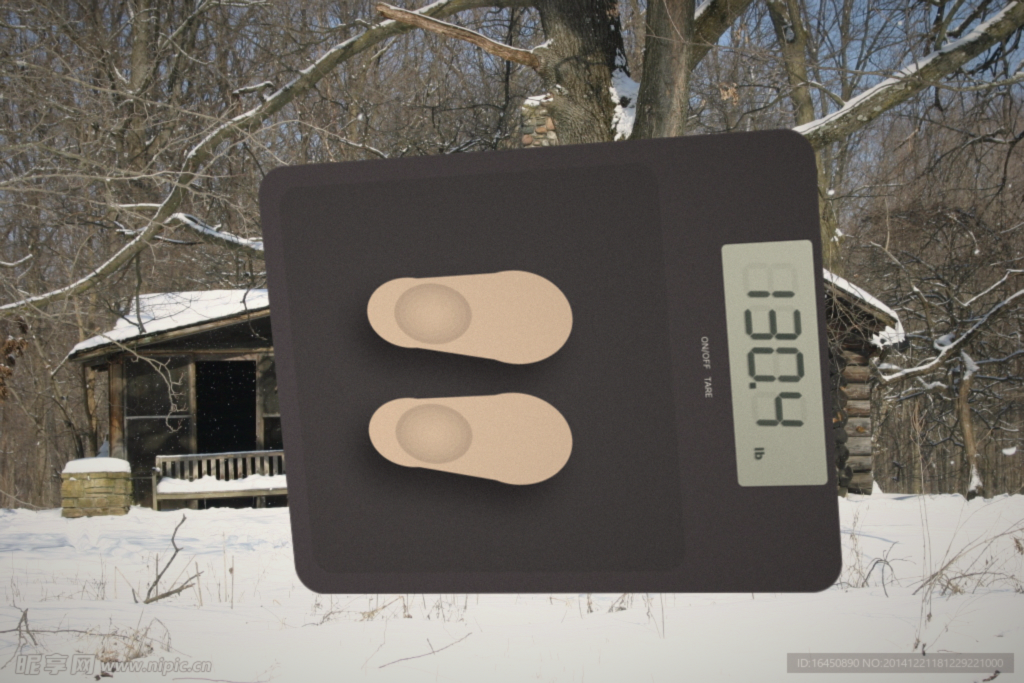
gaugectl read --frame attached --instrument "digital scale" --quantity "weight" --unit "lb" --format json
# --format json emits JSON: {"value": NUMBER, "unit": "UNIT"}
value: {"value": 130.4, "unit": "lb"}
